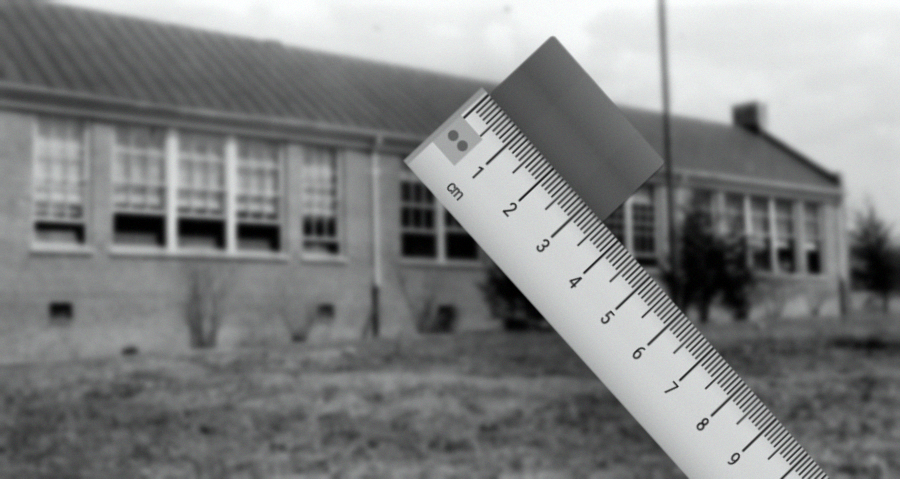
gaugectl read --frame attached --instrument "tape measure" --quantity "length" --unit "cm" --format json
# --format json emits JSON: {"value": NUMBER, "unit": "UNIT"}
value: {"value": 3.5, "unit": "cm"}
